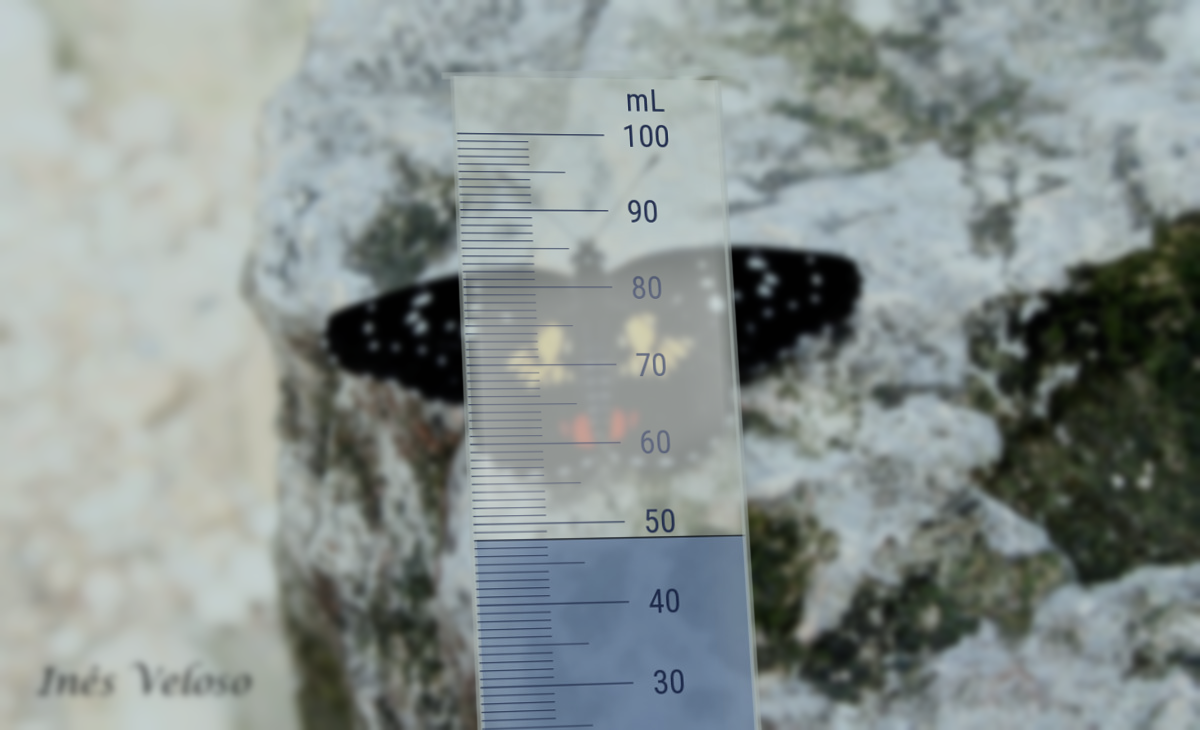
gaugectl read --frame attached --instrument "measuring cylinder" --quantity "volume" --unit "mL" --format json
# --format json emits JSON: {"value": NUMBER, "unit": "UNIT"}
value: {"value": 48, "unit": "mL"}
